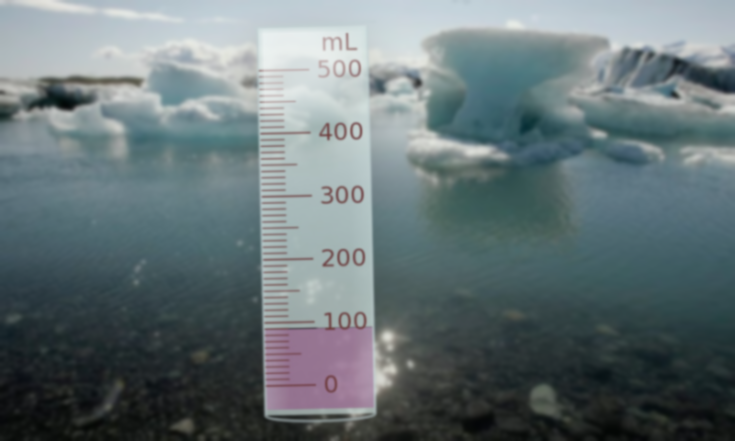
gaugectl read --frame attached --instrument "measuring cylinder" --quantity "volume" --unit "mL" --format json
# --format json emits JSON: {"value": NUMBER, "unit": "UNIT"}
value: {"value": 90, "unit": "mL"}
